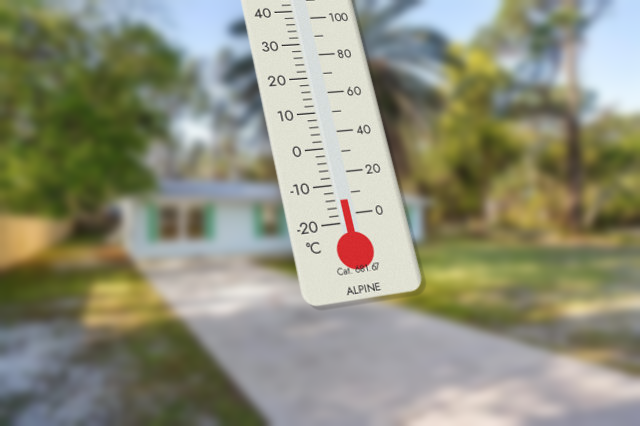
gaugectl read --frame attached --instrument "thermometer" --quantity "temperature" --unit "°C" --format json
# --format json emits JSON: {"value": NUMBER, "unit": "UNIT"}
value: {"value": -14, "unit": "°C"}
